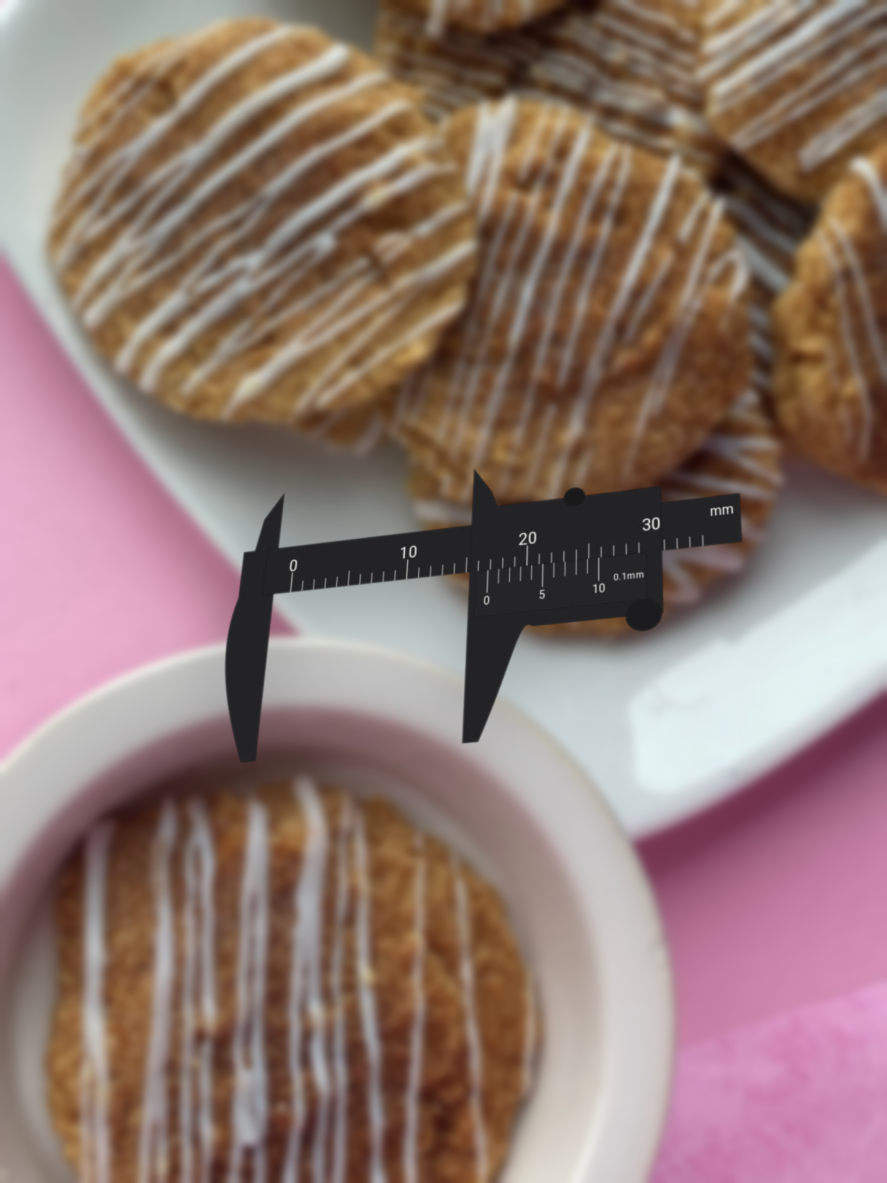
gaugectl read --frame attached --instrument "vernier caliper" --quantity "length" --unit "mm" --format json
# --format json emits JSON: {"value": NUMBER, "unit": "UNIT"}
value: {"value": 16.8, "unit": "mm"}
